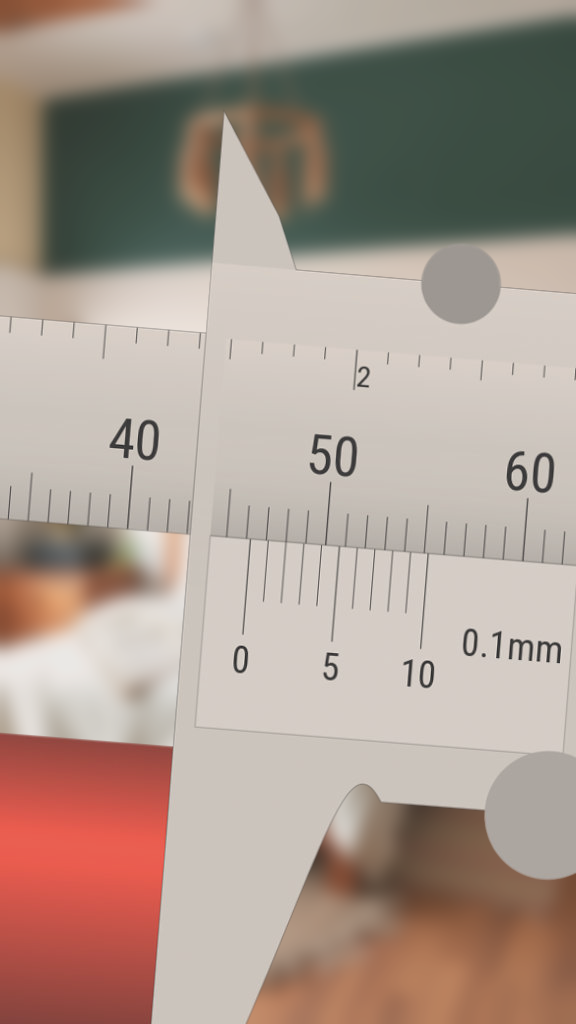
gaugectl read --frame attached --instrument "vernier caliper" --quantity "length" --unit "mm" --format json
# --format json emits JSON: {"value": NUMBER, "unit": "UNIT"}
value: {"value": 46.2, "unit": "mm"}
